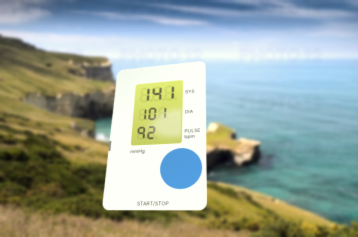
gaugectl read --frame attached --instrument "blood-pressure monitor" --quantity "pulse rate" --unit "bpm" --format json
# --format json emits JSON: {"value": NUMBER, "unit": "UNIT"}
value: {"value": 92, "unit": "bpm"}
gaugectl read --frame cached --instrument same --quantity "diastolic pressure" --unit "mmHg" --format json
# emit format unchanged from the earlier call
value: {"value": 101, "unit": "mmHg"}
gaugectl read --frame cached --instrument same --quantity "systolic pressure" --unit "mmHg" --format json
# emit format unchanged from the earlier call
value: {"value": 141, "unit": "mmHg"}
